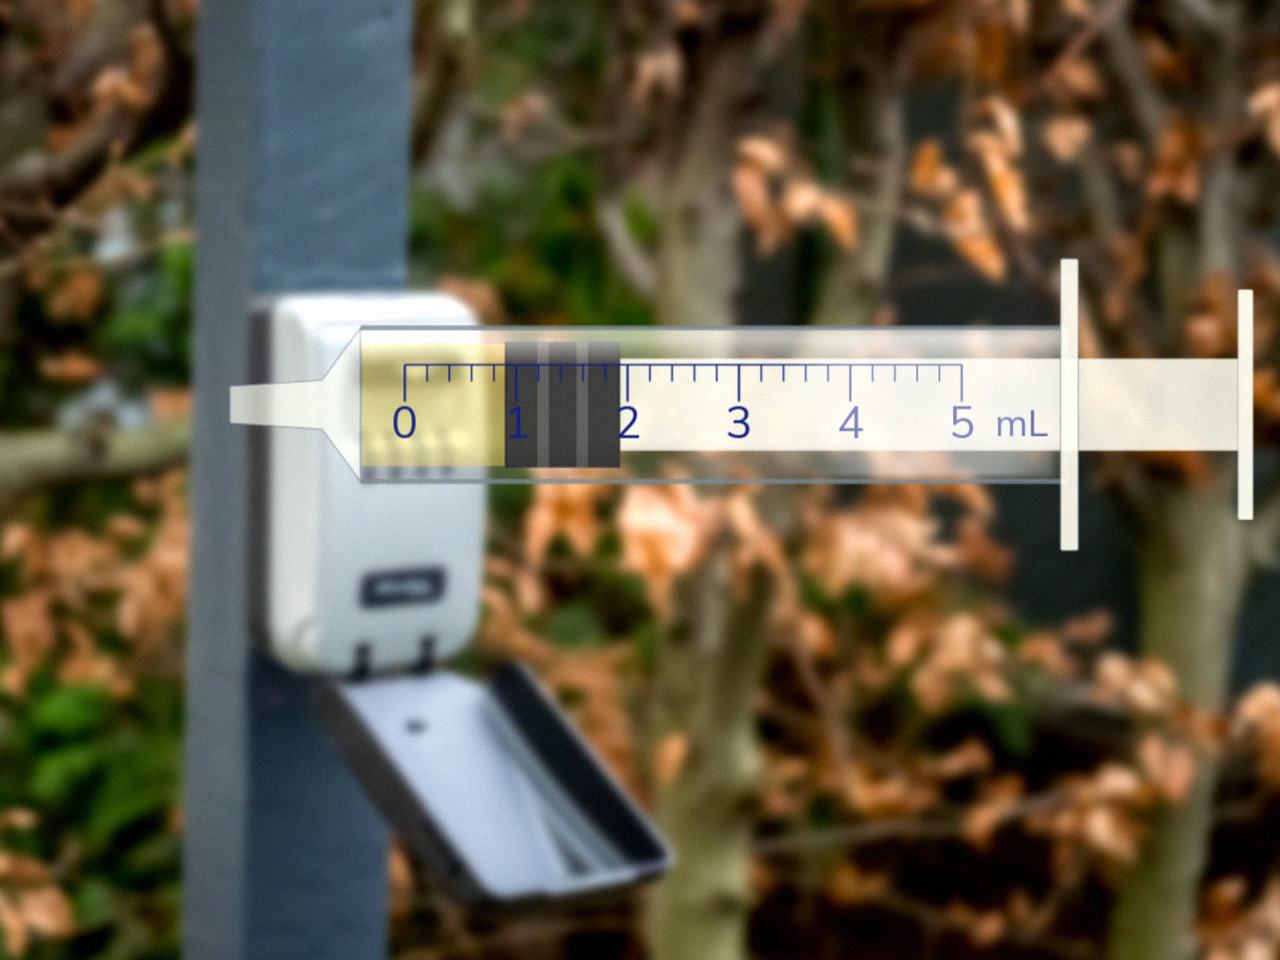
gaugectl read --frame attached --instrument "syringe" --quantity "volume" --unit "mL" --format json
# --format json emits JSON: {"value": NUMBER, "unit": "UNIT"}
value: {"value": 0.9, "unit": "mL"}
